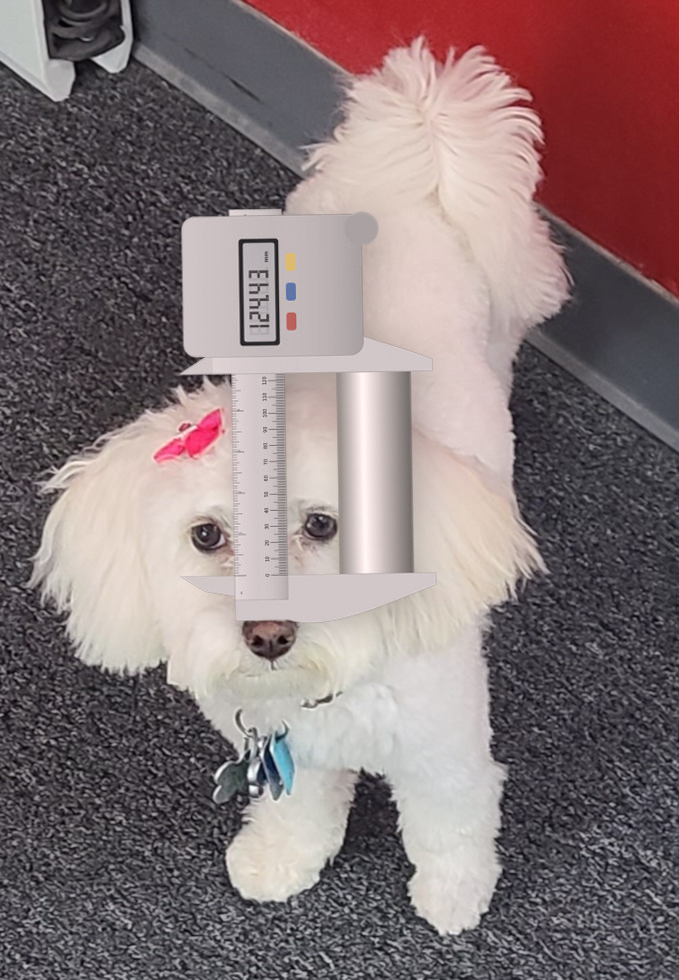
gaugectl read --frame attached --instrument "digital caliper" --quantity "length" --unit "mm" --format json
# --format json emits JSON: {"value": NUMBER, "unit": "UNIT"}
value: {"value": 124.43, "unit": "mm"}
